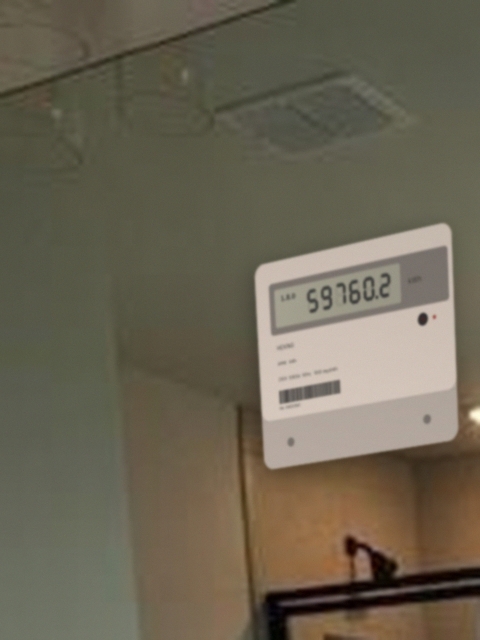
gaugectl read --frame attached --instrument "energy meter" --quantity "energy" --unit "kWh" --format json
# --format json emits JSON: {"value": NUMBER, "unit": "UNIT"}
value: {"value": 59760.2, "unit": "kWh"}
